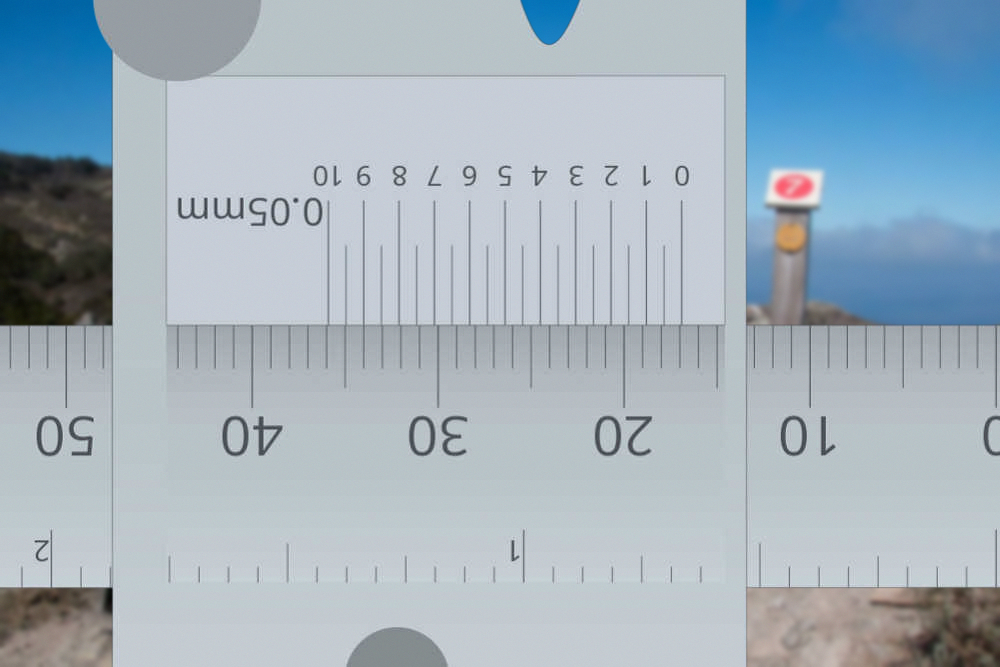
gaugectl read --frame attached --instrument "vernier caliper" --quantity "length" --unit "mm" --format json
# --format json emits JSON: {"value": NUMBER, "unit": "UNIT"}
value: {"value": 16.9, "unit": "mm"}
